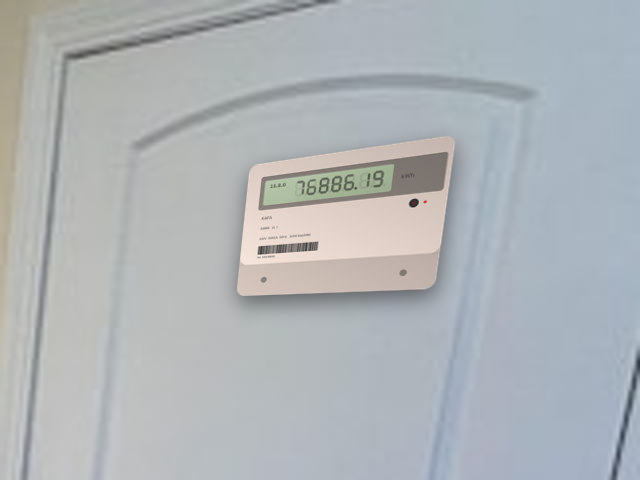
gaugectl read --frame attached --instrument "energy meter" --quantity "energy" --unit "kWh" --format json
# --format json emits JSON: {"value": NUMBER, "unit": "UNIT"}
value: {"value": 76886.19, "unit": "kWh"}
